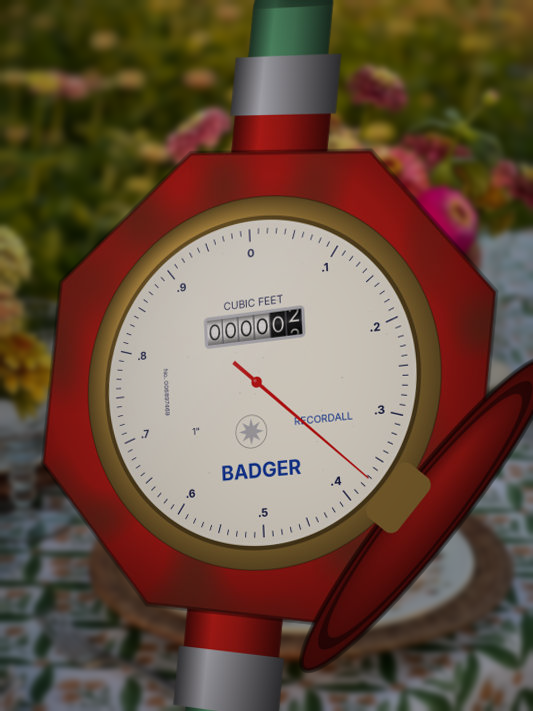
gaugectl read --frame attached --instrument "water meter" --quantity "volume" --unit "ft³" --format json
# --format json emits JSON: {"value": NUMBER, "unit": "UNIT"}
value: {"value": 2.37, "unit": "ft³"}
